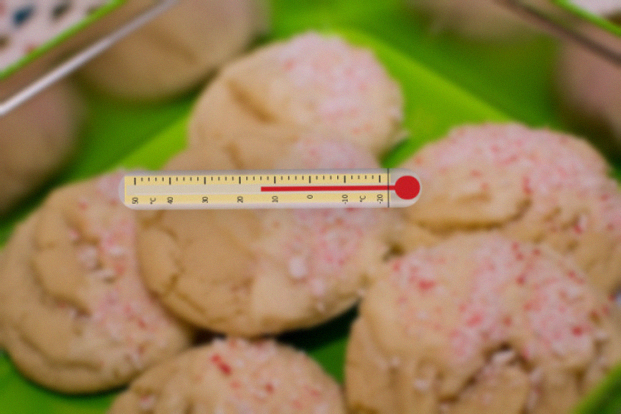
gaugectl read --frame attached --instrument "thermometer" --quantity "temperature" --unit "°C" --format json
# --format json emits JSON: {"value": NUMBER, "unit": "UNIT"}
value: {"value": 14, "unit": "°C"}
